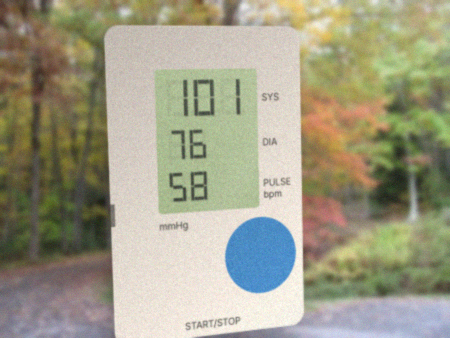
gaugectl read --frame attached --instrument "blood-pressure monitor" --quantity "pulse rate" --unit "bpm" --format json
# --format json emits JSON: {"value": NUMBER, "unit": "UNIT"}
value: {"value": 58, "unit": "bpm"}
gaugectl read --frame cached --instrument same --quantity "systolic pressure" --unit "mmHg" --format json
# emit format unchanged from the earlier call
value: {"value": 101, "unit": "mmHg"}
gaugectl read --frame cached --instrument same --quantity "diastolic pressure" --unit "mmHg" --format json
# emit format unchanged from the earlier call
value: {"value": 76, "unit": "mmHg"}
